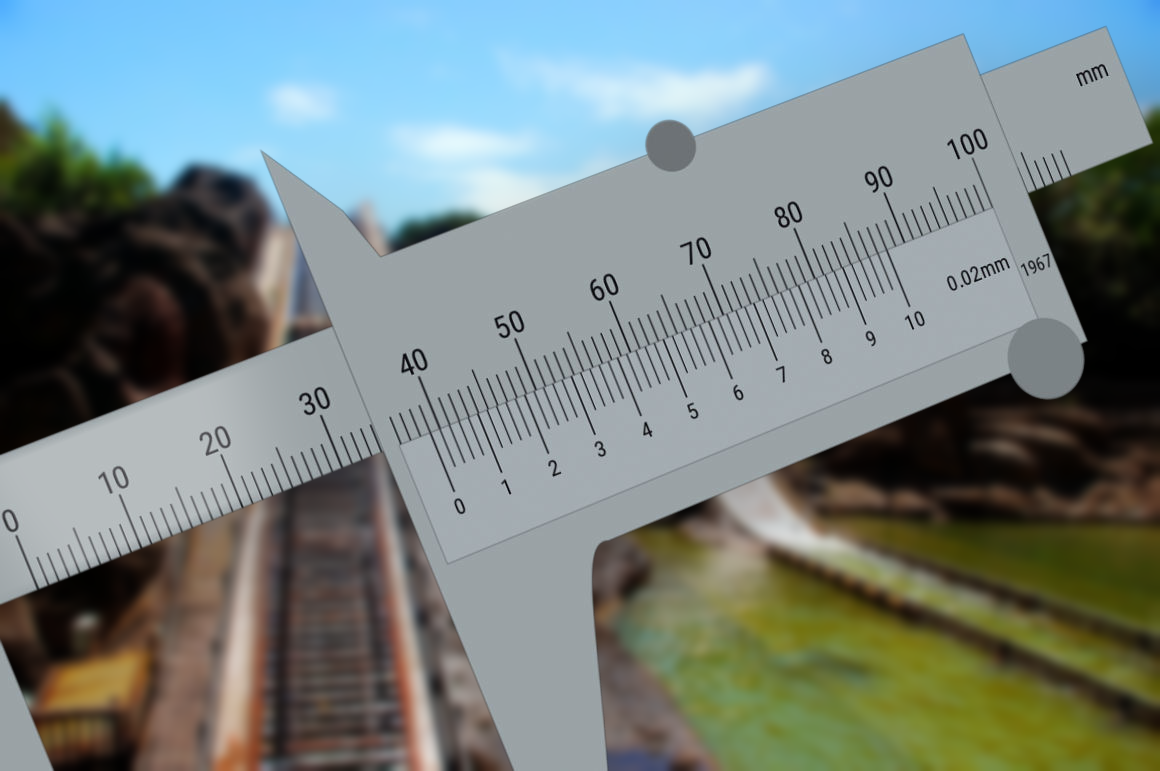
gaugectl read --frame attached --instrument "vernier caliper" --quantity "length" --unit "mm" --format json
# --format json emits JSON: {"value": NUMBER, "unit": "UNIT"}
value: {"value": 39.0, "unit": "mm"}
